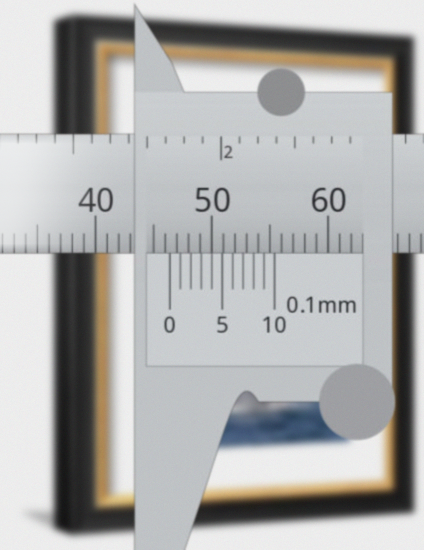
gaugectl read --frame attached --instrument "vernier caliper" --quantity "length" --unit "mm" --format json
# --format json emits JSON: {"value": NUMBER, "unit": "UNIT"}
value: {"value": 46.4, "unit": "mm"}
